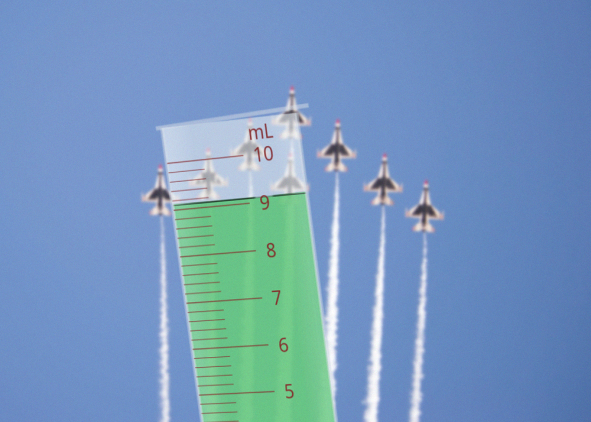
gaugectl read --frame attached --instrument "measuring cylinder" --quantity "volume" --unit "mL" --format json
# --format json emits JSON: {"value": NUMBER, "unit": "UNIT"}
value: {"value": 9.1, "unit": "mL"}
